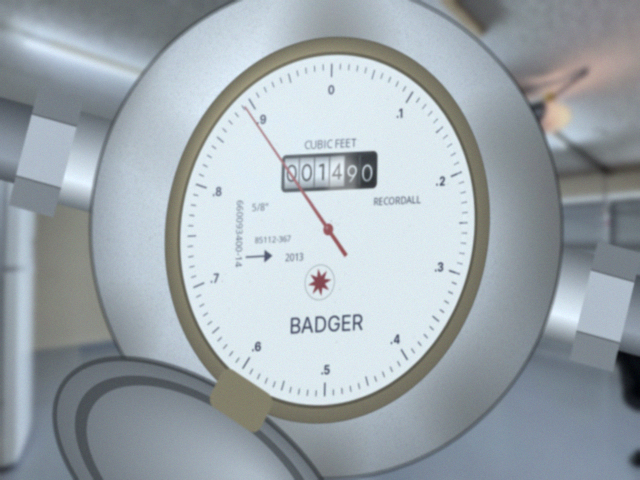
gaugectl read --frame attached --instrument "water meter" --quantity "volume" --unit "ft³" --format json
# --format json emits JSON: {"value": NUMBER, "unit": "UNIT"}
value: {"value": 1489.89, "unit": "ft³"}
